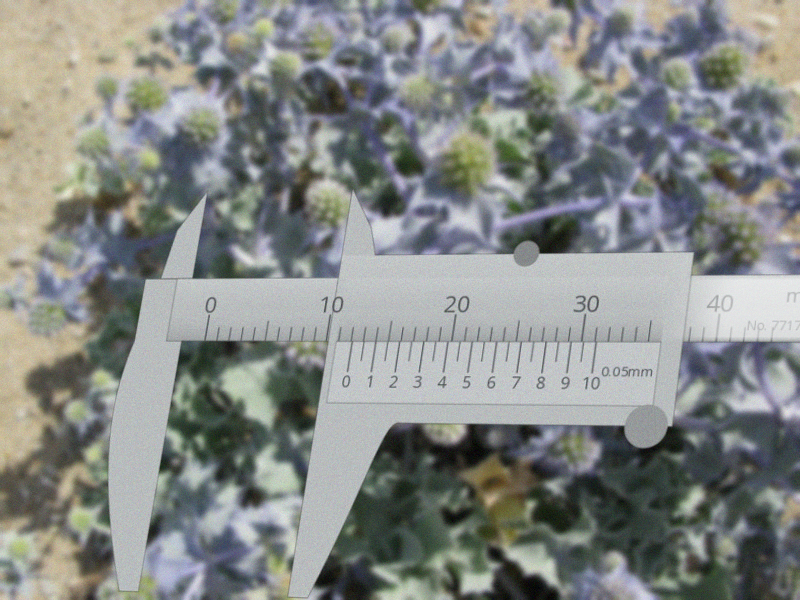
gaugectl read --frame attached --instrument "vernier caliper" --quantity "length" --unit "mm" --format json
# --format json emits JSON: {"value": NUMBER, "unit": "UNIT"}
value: {"value": 12.1, "unit": "mm"}
